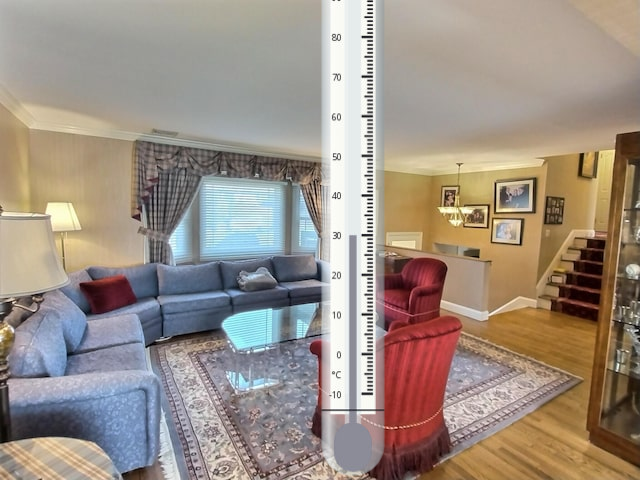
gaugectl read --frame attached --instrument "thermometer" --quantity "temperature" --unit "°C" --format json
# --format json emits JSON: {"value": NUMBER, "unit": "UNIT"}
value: {"value": 30, "unit": "°C"}
